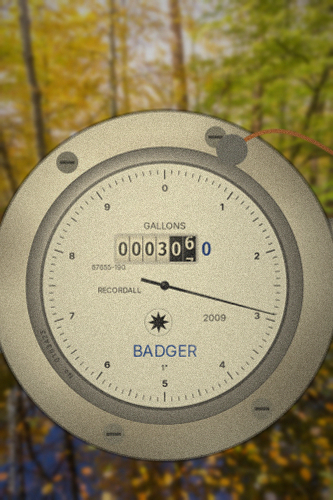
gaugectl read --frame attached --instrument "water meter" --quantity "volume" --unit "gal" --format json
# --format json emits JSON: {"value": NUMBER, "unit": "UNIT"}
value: {"value": 3062.9, "unit": "gal"}
